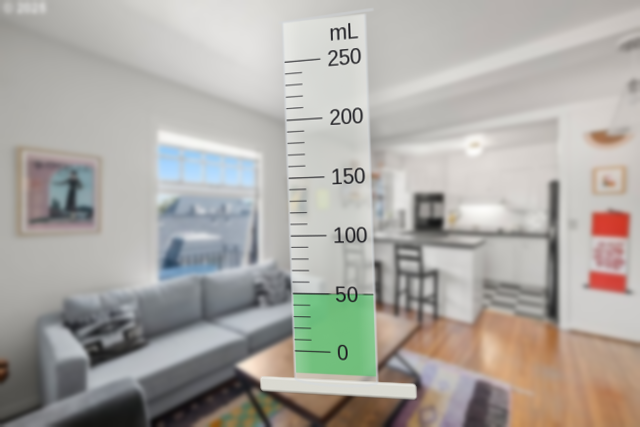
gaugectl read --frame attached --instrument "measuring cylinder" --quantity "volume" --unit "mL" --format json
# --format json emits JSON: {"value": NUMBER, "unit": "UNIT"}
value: {"value": 50, "unit": "mL"}
